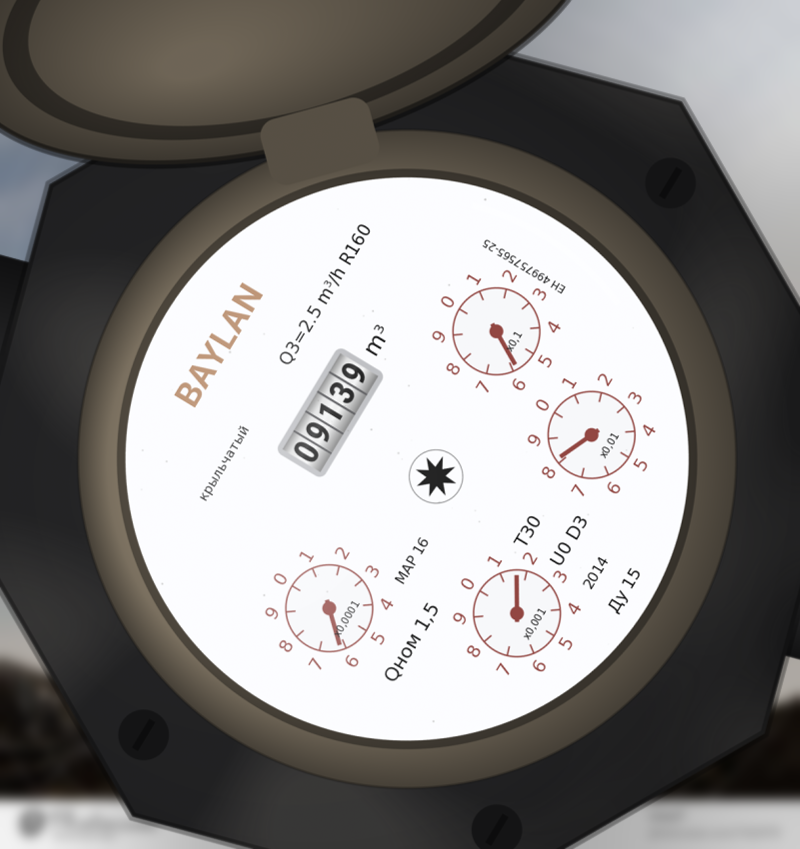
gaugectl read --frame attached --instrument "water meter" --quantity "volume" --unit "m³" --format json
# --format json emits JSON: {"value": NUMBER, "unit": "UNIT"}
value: {"value": 9139.5816, "unit": "m³"}
